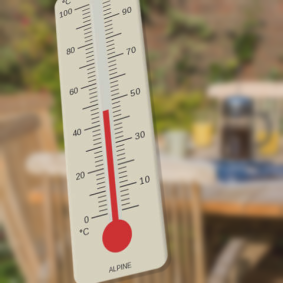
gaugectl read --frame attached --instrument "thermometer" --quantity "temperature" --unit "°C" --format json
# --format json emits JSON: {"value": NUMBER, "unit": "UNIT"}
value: {"value": 46, "unit": "°C"}
